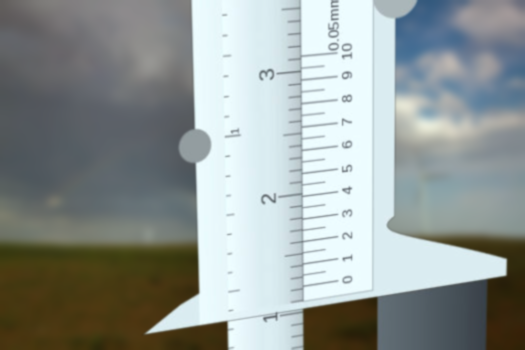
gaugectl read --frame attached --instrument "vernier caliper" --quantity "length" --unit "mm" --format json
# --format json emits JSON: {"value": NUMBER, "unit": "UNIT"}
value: {"value": 12.2, "unit": "mm"}
